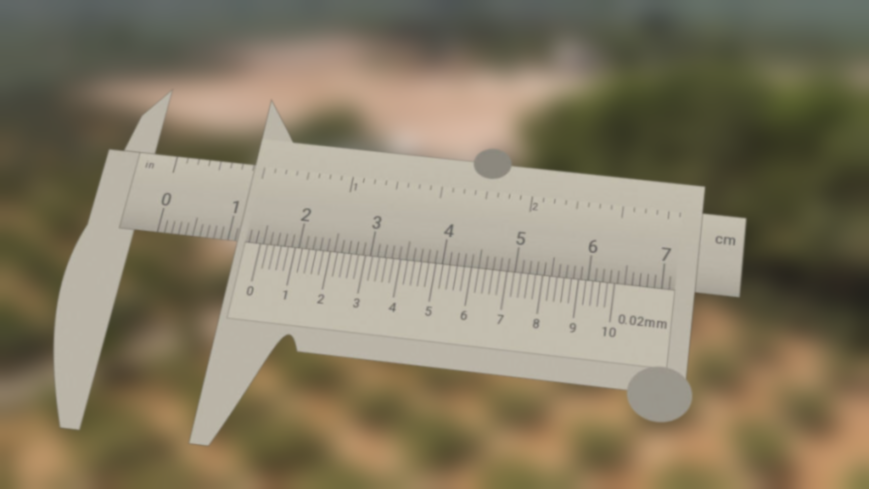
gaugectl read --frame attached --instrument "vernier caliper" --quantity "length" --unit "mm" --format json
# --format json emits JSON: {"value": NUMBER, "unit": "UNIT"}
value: {"value": 14.6, "unit": "mm"}
